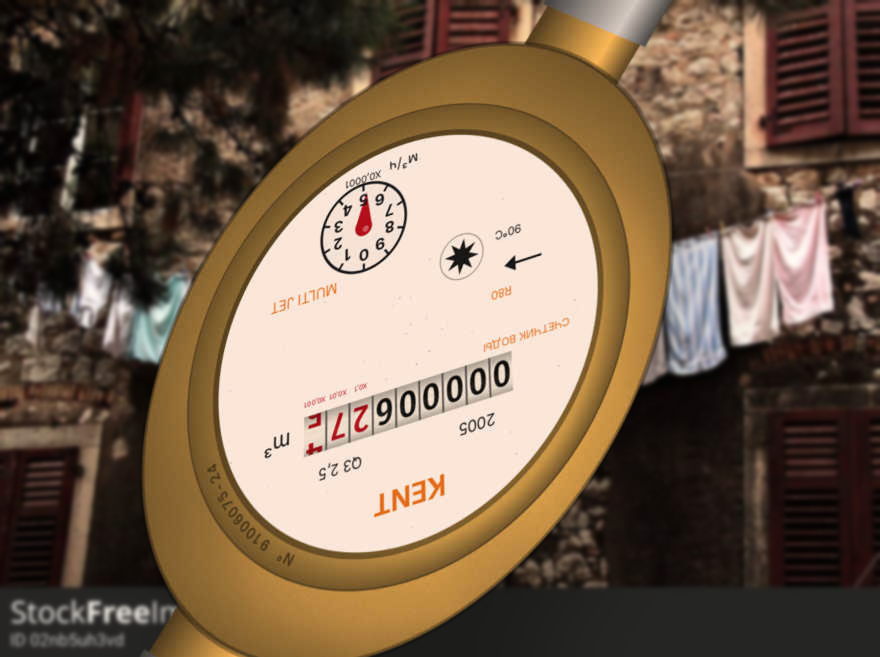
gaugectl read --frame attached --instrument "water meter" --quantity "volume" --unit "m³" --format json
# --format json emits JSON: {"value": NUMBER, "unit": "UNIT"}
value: {"value": 6.2745, "unit": "m³"}
